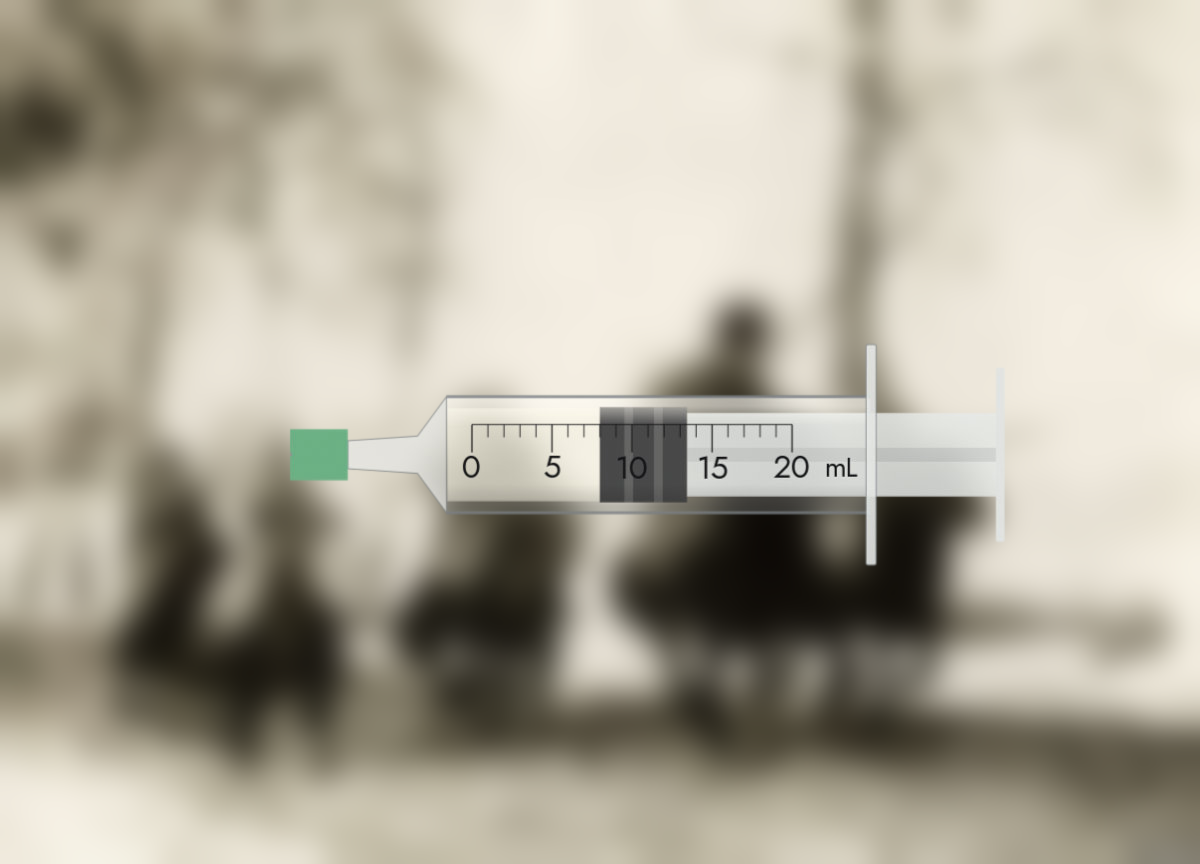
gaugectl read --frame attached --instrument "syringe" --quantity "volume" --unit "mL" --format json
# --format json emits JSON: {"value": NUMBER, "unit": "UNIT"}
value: {"value": 8, "unit": "mL"}
